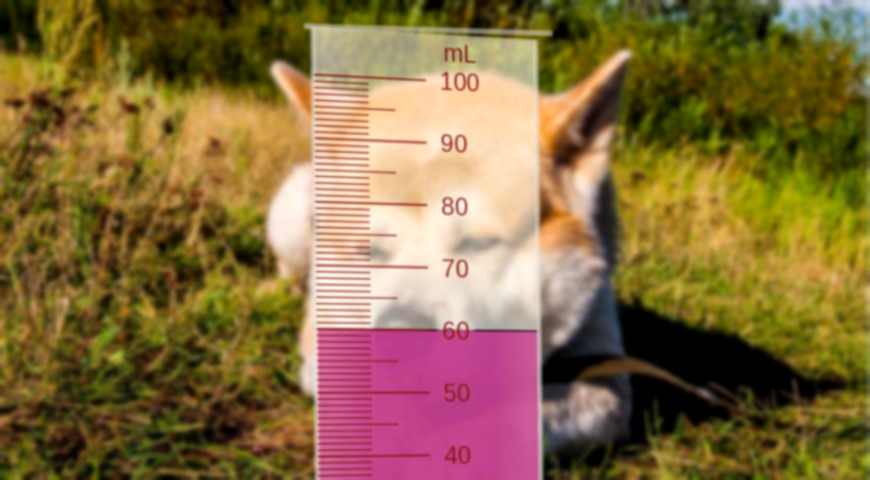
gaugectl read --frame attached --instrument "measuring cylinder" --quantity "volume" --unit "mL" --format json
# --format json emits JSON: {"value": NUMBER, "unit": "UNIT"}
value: {"value": 60, "unit": "mL"}
